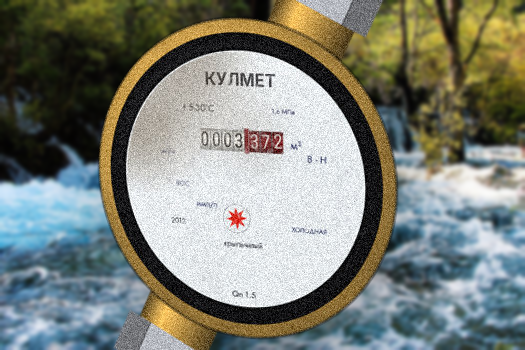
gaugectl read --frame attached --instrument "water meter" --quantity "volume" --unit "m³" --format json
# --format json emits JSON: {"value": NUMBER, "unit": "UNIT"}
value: {"value": 3.372, "unit": "m³"}
